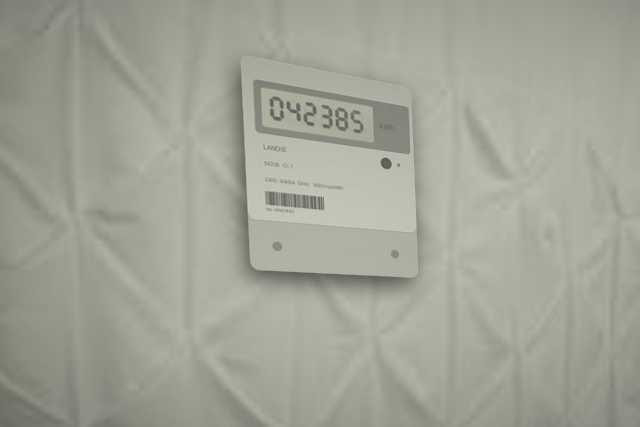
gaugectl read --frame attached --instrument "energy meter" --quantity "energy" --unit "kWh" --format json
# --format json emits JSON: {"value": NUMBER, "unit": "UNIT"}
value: {"value": 42385, "unit": "kWh"}
